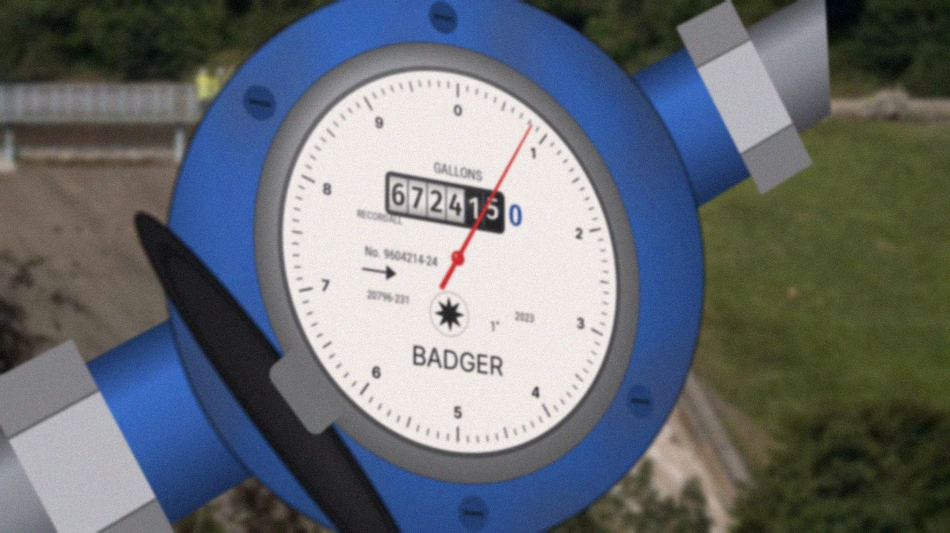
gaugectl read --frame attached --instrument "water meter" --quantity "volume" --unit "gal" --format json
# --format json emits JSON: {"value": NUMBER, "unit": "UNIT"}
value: {"value": 6724150.8, "unit": "gal"}
